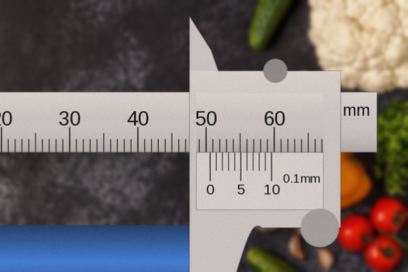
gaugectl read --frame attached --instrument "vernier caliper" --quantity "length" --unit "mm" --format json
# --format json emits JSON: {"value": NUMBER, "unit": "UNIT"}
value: {"value": 50.6, "unit": "mm"}
